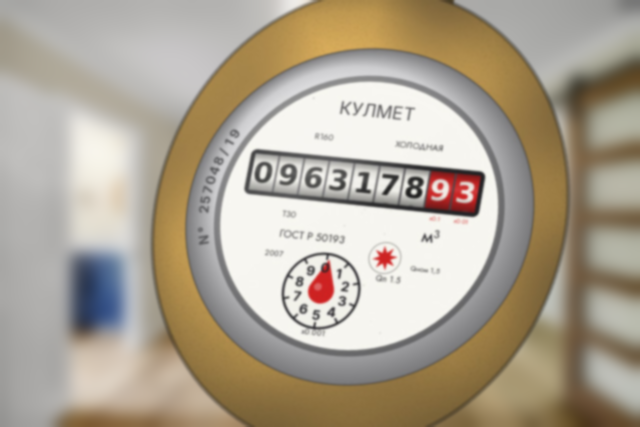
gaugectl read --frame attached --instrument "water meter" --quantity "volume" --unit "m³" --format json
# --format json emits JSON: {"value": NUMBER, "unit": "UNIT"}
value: {"value": 963178.930, "unit": "m³"}
